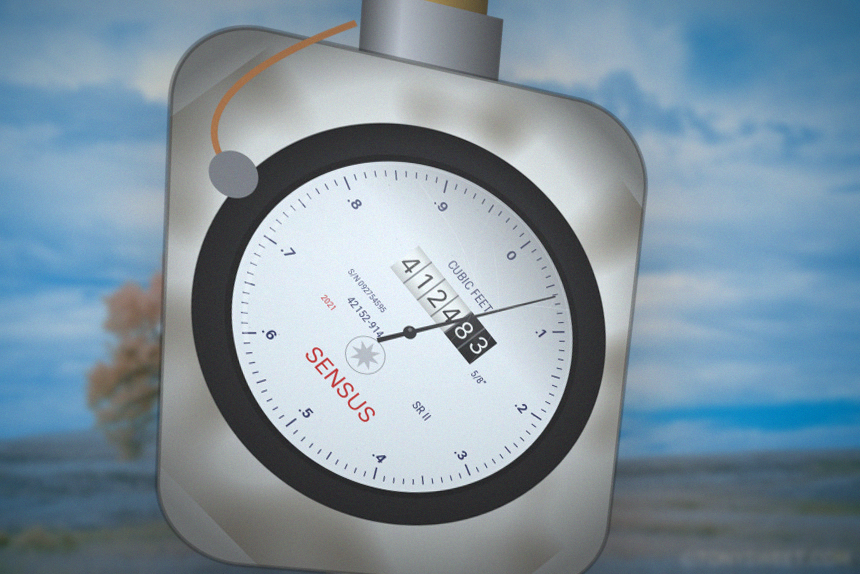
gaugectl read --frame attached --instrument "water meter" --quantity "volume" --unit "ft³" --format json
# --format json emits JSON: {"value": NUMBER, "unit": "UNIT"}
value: {"value": 412483.06, "unit": "ft³"}
